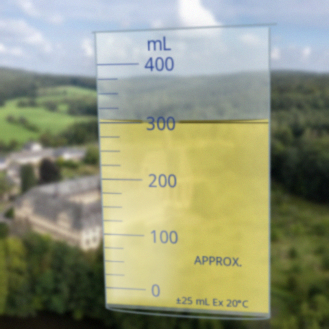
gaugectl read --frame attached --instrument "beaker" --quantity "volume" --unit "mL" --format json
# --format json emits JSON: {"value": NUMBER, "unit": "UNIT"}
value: {"value": 300, "unit": "mL"}
